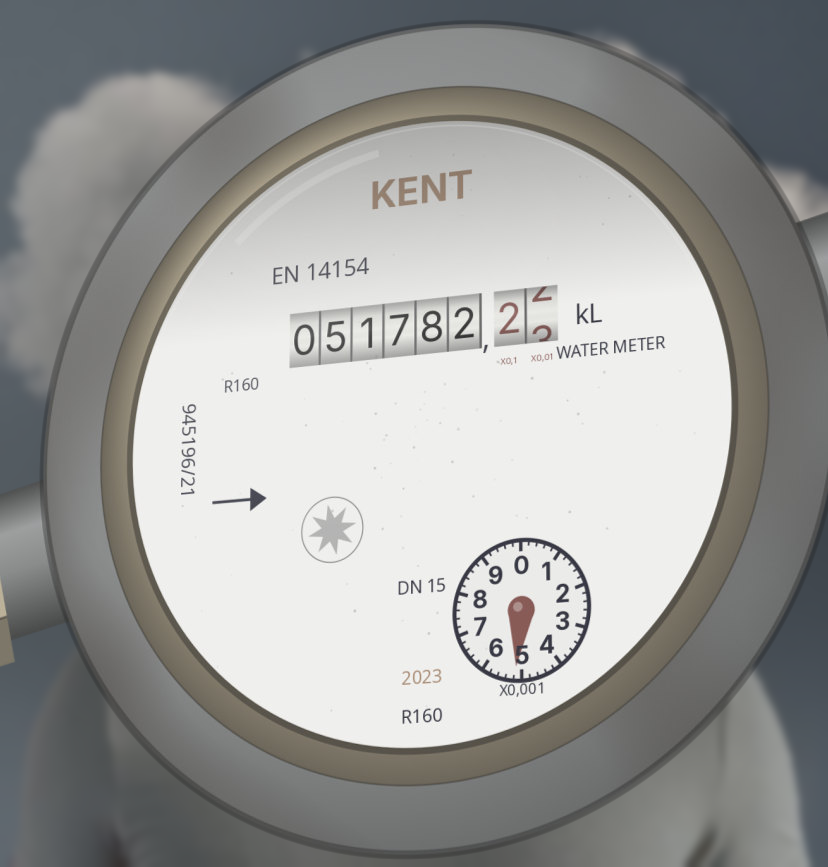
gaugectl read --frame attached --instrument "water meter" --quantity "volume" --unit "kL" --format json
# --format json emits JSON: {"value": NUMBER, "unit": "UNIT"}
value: {"value": 51782.225, "unit": "kL"}
